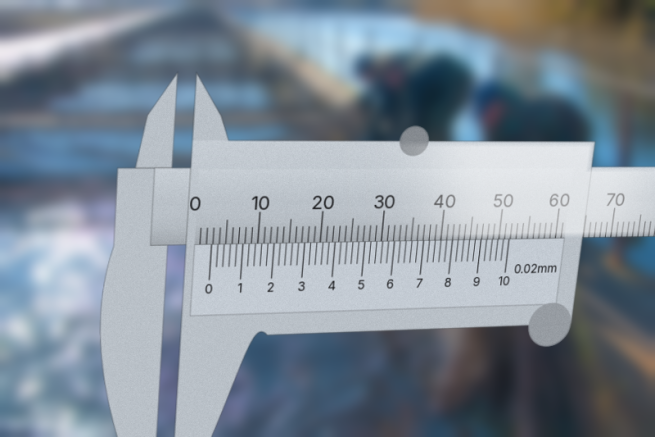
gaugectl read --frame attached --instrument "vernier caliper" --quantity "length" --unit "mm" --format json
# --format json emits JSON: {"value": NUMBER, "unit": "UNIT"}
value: {"value": 2.8, "unit": "mm"}
